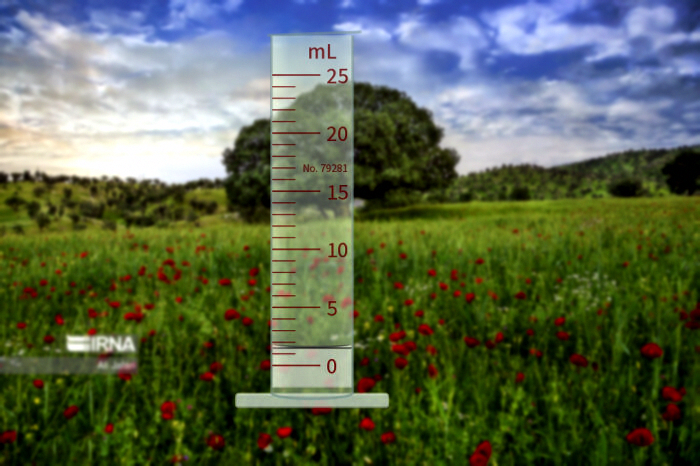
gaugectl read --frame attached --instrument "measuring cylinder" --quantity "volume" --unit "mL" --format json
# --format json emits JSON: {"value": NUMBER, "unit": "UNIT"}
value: {"value": 1.5, "unit": "mL"}
